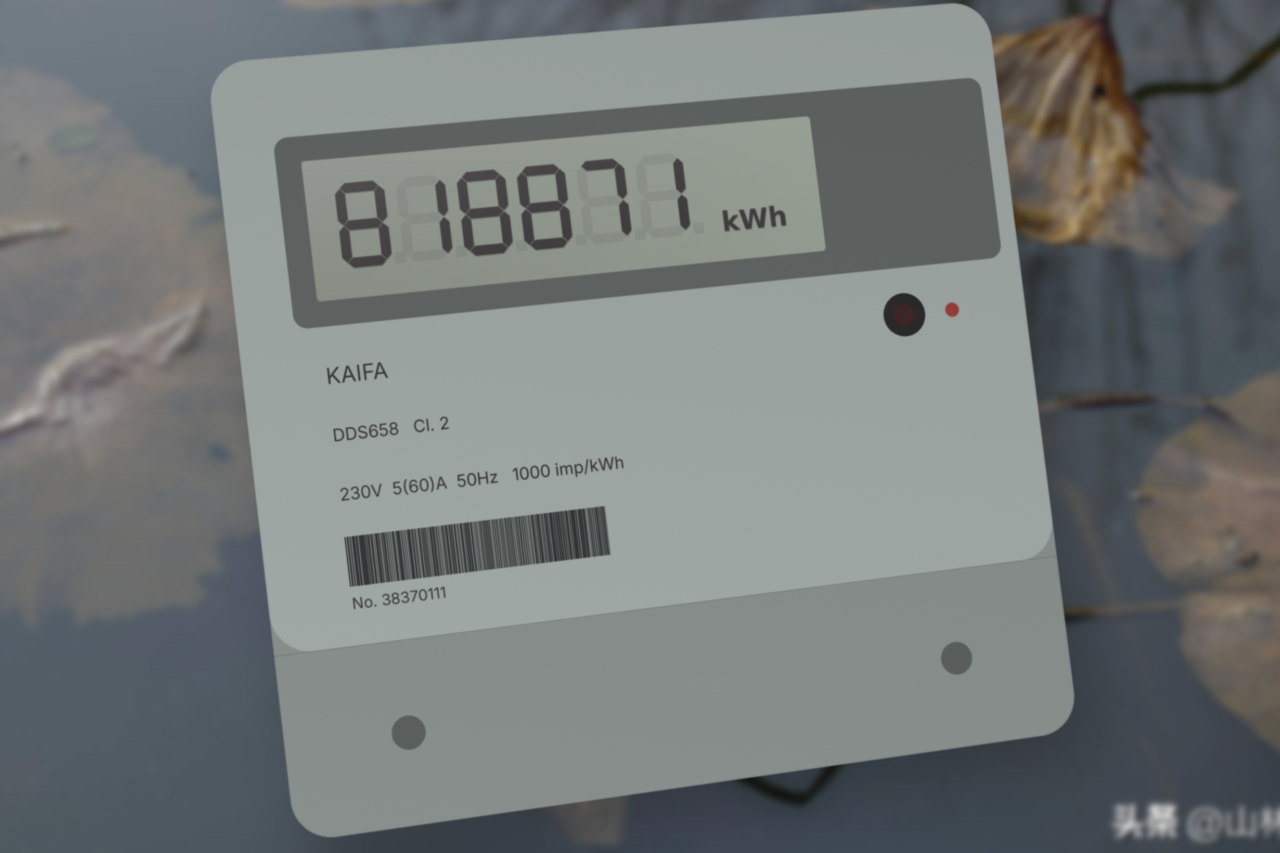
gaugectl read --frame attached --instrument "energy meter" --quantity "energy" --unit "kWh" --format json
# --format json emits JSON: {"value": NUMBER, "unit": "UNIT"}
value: {"value": 818871, "unit": "kWh"}
